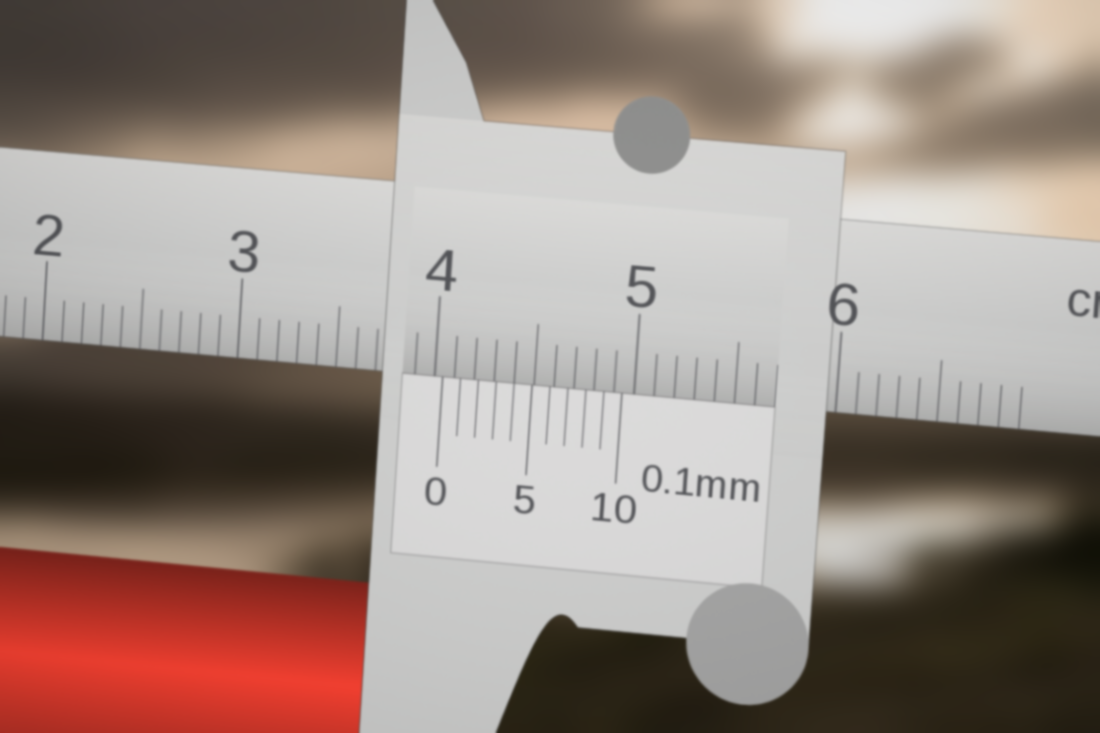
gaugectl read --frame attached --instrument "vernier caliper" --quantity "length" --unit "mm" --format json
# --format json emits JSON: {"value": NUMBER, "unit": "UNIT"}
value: {"value": 40.4, "unit": "mm"}
